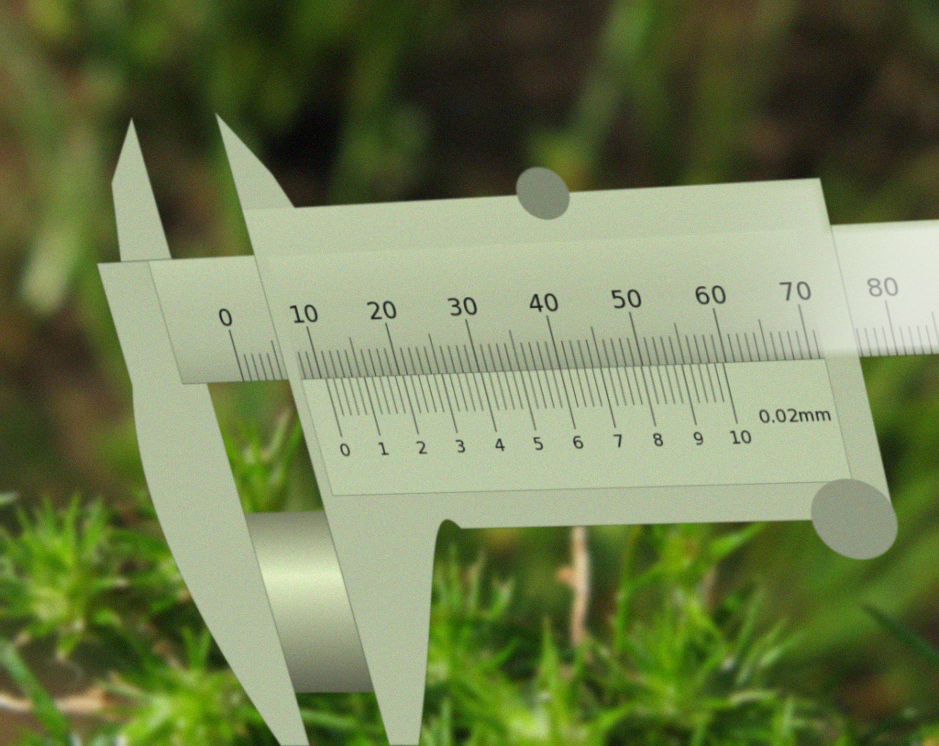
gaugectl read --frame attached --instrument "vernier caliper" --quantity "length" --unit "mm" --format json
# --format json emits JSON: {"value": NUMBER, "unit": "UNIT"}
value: {"value": 10.6, "unit": "mm"}
